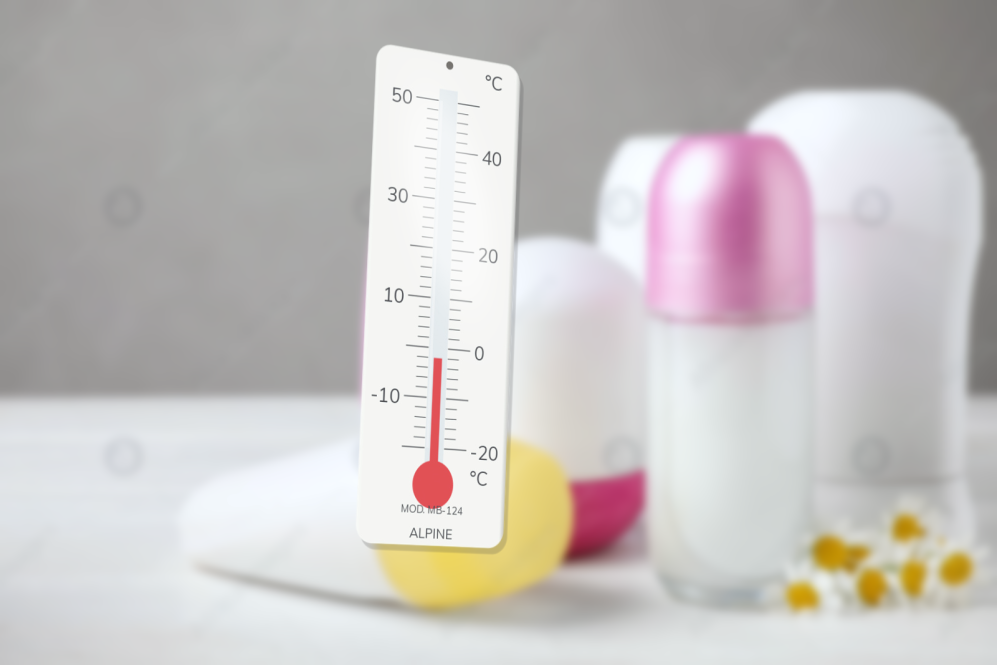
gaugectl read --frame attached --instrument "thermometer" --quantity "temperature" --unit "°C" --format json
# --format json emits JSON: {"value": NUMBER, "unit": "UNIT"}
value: {"value": -2, "unit": "°C"}
